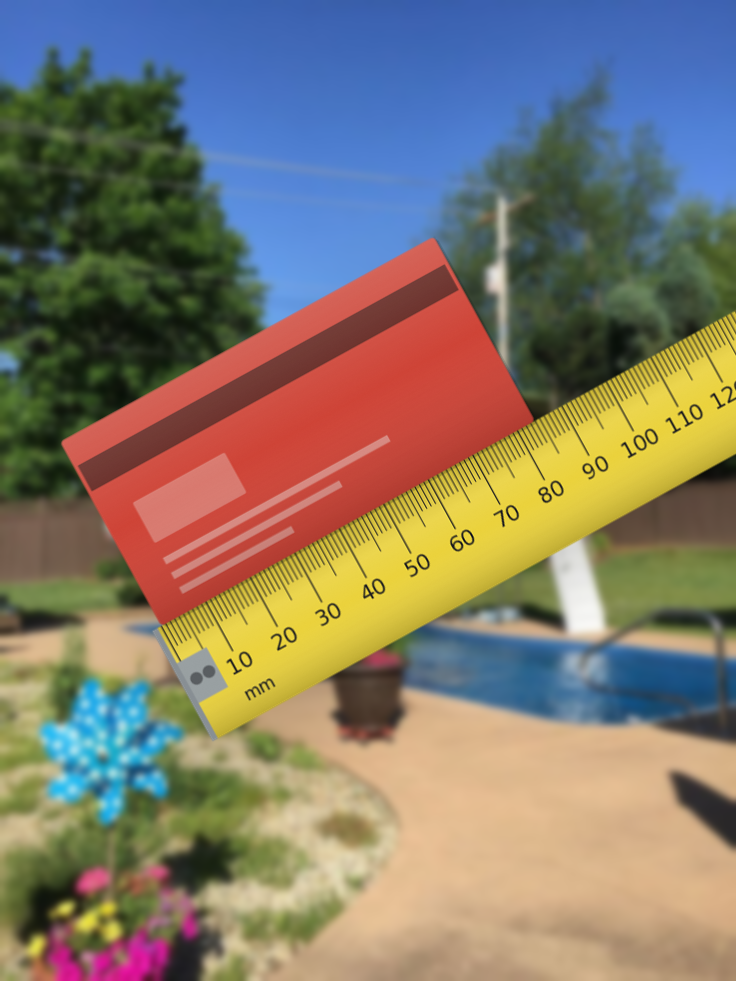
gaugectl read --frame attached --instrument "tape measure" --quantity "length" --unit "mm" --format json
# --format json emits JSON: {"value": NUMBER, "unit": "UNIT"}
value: {"value": 84, "unit": "mm"}
